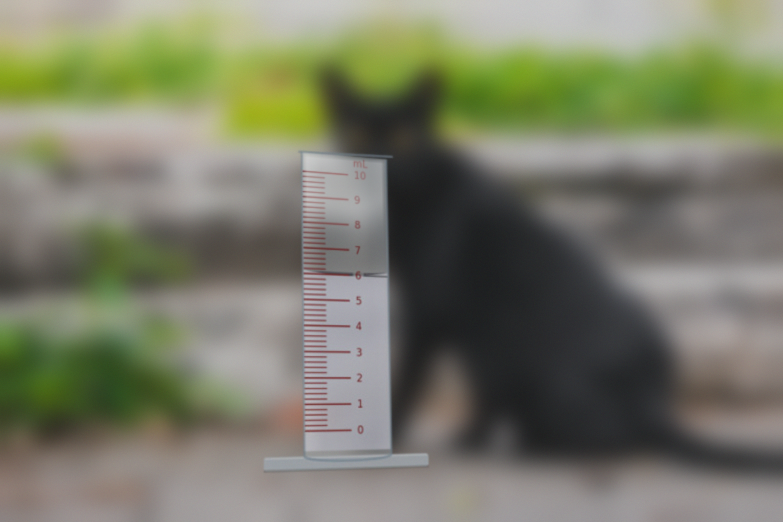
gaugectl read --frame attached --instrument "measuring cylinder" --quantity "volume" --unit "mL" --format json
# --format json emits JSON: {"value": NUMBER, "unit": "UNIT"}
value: {"value": 6, "unit": "mL"}
